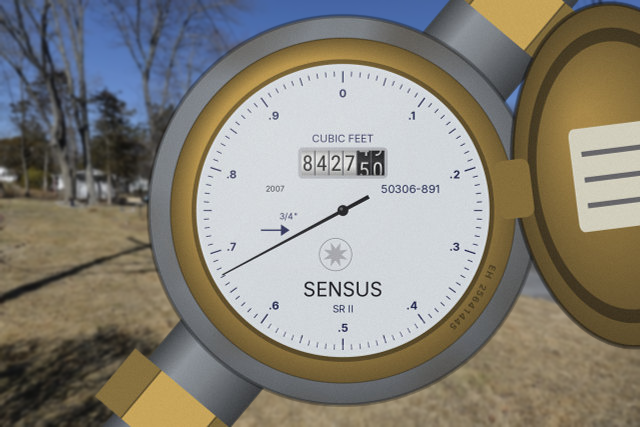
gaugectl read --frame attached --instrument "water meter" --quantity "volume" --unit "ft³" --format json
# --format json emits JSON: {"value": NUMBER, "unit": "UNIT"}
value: {"value": 842749.67, "unit": "ft³"}
